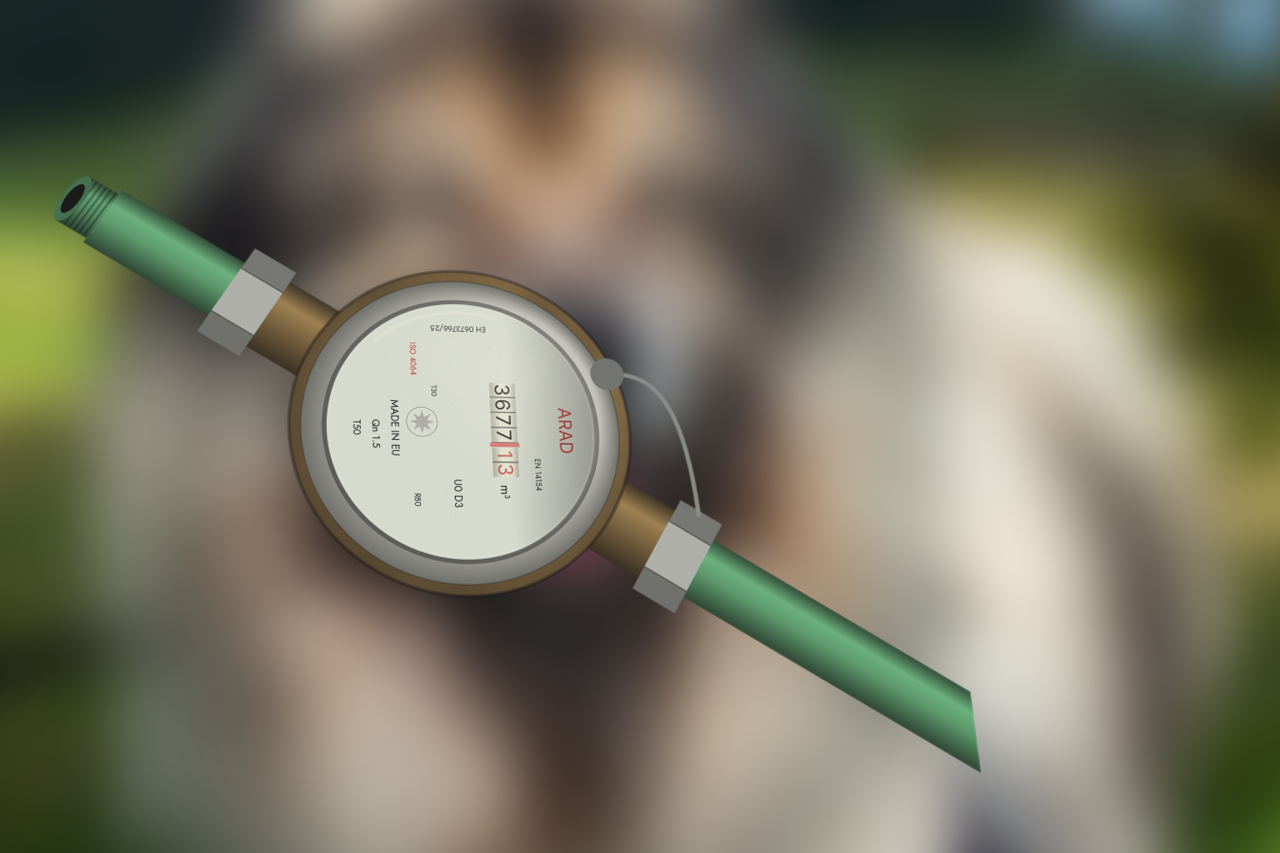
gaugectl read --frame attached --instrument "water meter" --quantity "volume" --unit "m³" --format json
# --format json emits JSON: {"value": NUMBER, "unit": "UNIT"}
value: {"value": 3677.13, "unit": "m³"}
